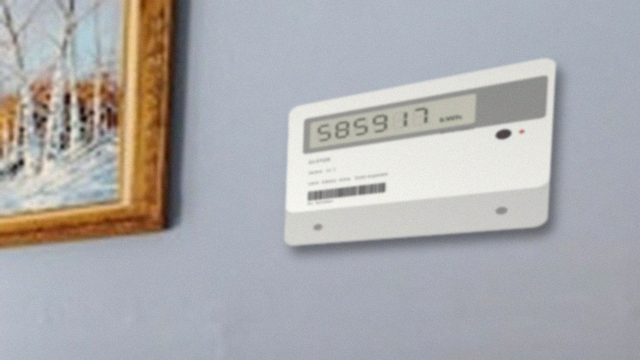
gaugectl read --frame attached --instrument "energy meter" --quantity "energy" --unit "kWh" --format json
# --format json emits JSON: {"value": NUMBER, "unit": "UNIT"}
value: {"value": 585917, "unit": "kWh"}
